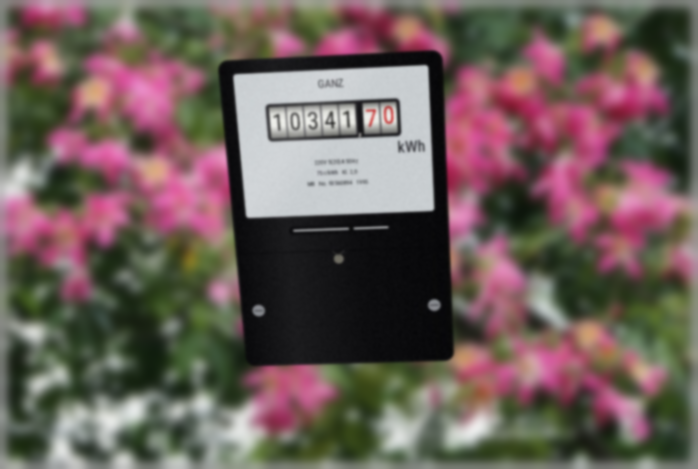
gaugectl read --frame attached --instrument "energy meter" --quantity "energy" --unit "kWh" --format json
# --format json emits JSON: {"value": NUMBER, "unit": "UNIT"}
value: {"value": 10341.70, "unit": "kWh"}
